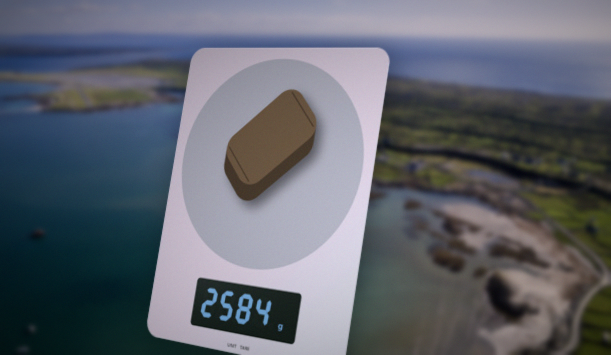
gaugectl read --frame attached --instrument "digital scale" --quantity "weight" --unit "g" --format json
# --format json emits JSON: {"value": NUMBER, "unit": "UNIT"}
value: {"value": 2584, "unit": "g"}
